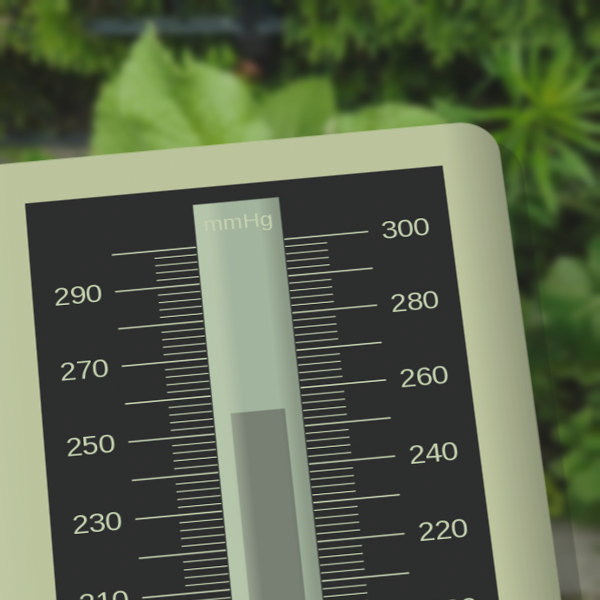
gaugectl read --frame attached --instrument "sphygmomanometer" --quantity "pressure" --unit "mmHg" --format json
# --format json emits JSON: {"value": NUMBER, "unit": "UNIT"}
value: {"value": 255, "unit": "mmHg"}
